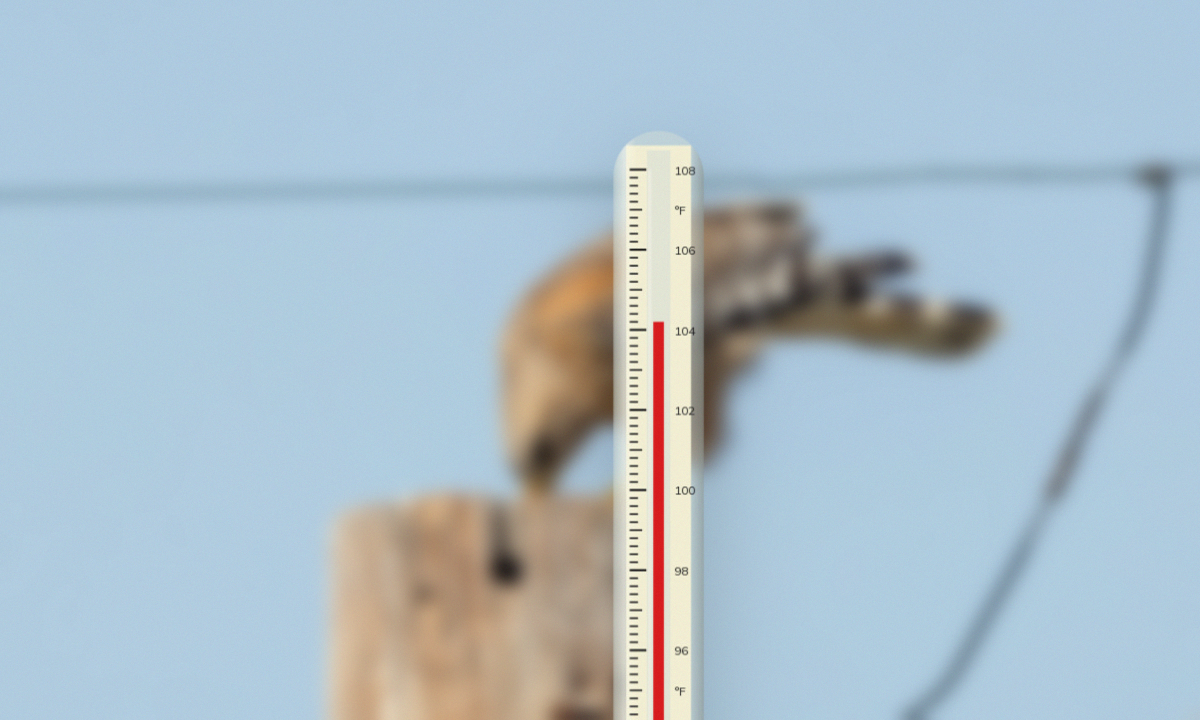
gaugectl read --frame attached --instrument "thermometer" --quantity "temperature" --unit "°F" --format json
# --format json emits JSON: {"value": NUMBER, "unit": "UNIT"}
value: {"value": 104.2, "unit": "°F"}
